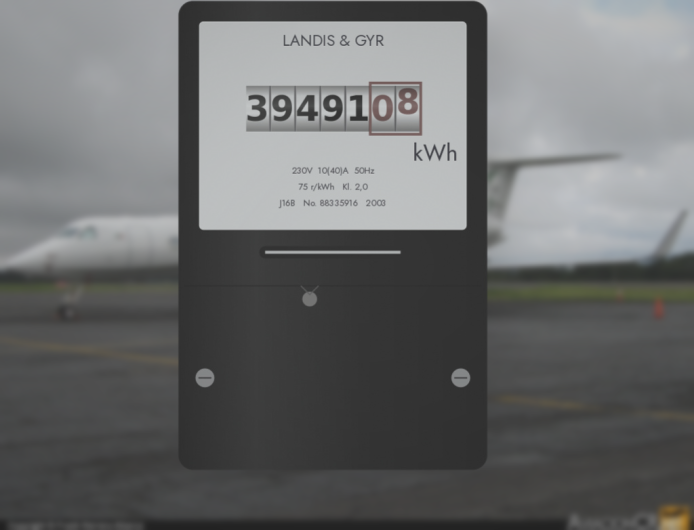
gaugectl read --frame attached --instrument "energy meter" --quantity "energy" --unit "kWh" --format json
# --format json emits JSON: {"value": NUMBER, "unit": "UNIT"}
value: {"value": 39491.08, "unit": "kWh"}
